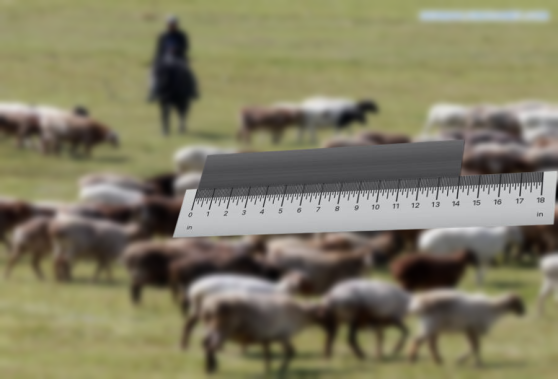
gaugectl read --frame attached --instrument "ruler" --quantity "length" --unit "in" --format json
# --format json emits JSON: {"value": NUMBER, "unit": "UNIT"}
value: {"value": 14, "unit": "in"}
